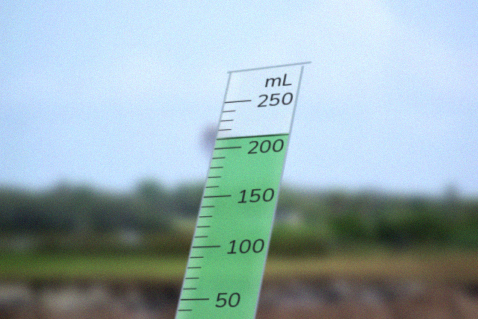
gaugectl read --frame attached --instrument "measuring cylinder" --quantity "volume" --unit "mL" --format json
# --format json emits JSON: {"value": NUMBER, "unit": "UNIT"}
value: {"value": 210, "unit": "mL"}
